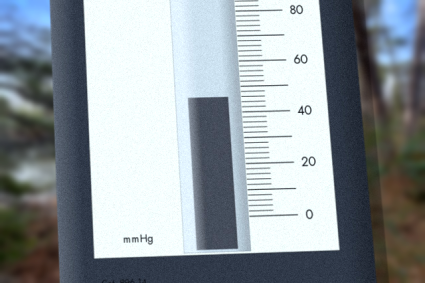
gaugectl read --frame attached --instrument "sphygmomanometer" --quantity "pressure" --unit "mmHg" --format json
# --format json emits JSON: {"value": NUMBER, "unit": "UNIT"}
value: {"value": 46, "unit": "mmHg"}
